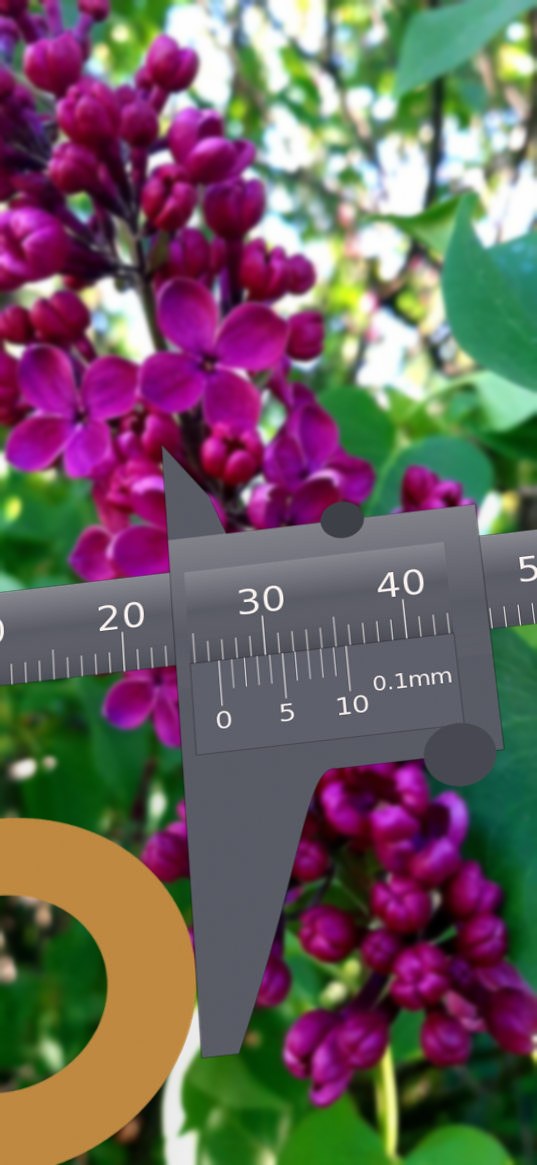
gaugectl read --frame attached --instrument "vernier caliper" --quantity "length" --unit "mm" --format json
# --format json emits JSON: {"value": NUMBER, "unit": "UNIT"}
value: {"value": 26.7, "unit": "mm"}
